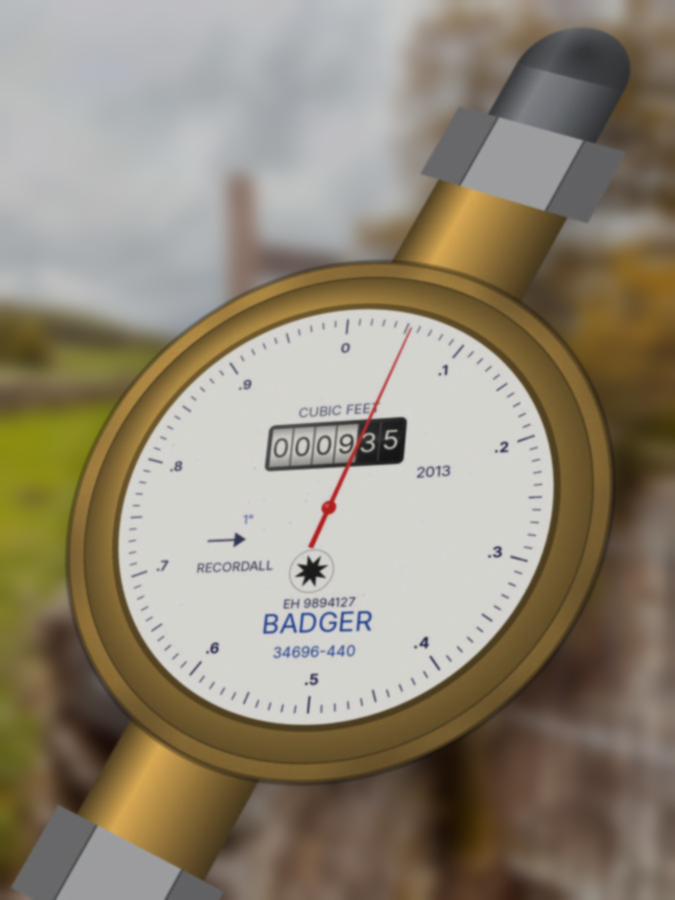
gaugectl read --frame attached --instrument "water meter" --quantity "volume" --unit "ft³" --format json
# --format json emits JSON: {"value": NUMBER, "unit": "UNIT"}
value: {"value": 935.05, "unit": "ft³"}
